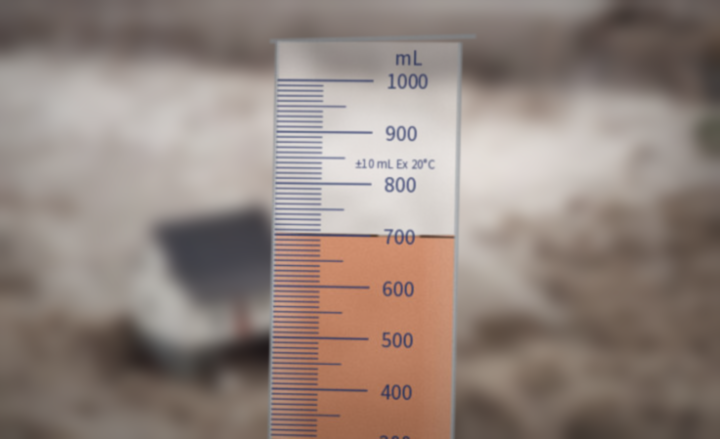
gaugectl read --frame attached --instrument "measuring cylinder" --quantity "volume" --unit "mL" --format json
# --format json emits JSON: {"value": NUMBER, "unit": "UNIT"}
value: {"value": 700, "unit": "mL"}
